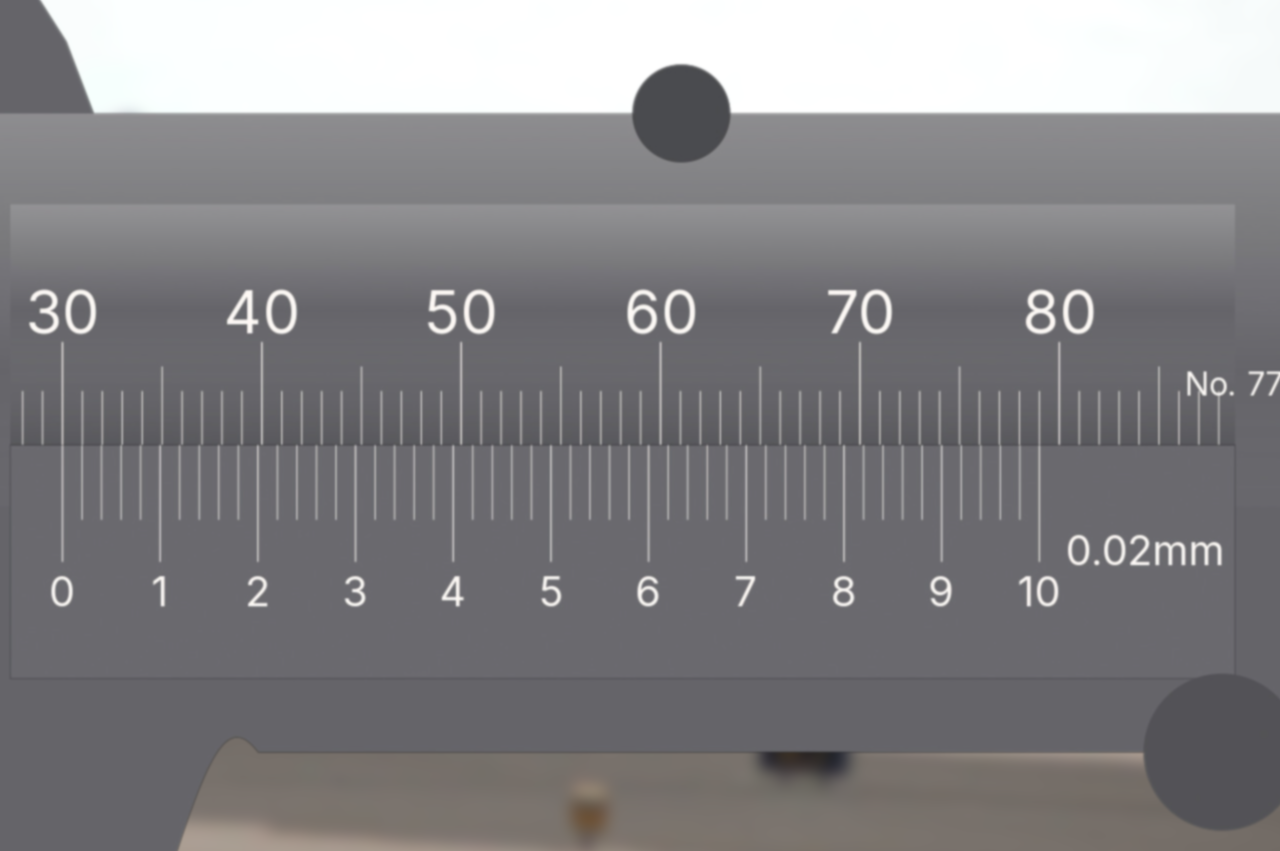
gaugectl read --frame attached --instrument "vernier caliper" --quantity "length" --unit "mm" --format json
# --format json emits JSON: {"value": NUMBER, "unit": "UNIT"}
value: {"value": 30.0, "unit": "mm"}
